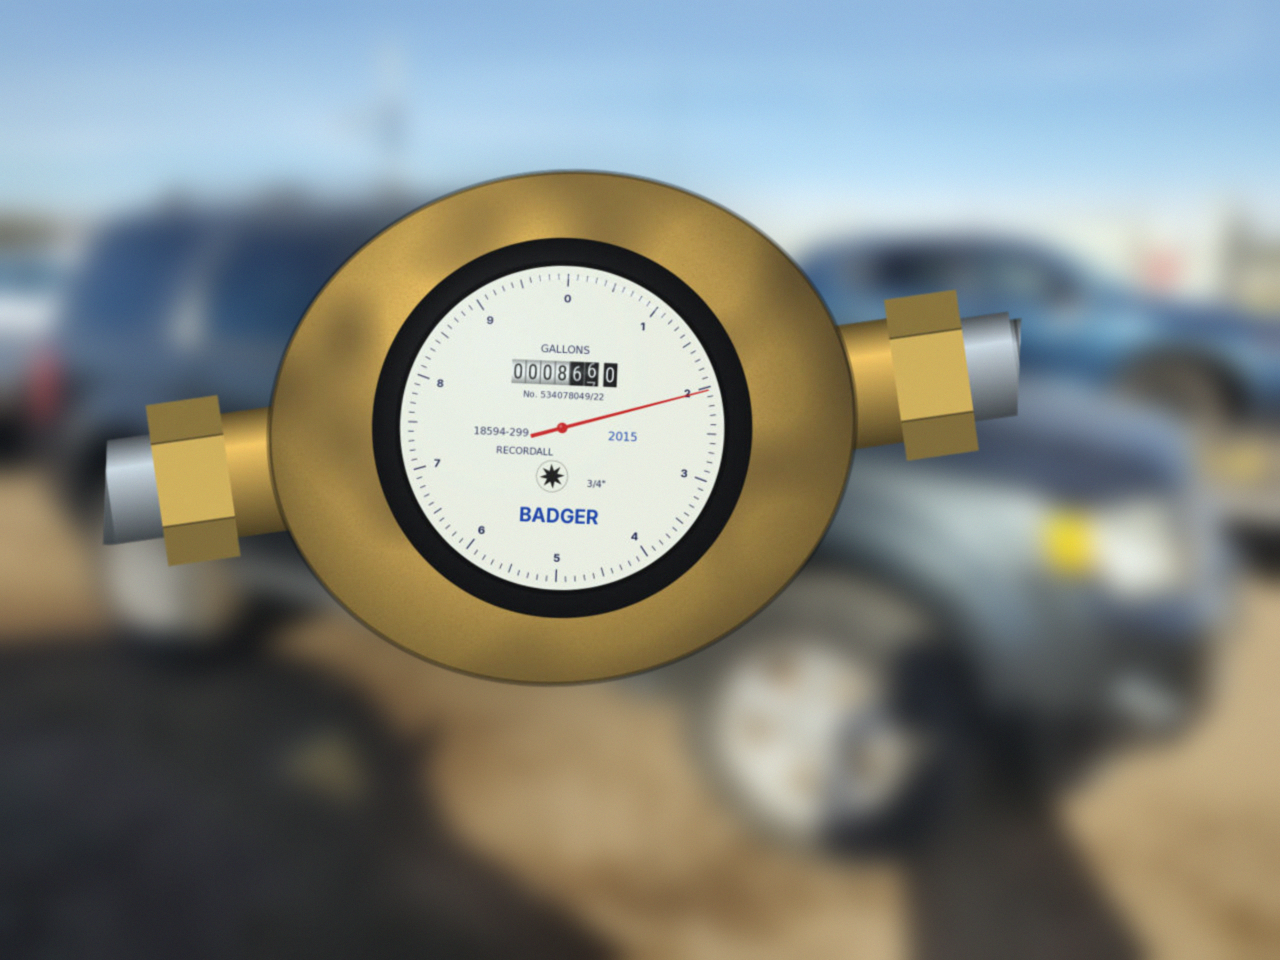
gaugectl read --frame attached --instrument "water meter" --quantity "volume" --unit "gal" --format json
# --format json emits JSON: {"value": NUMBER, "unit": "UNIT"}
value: {"value": 8662.0, "unit": "gal"}
